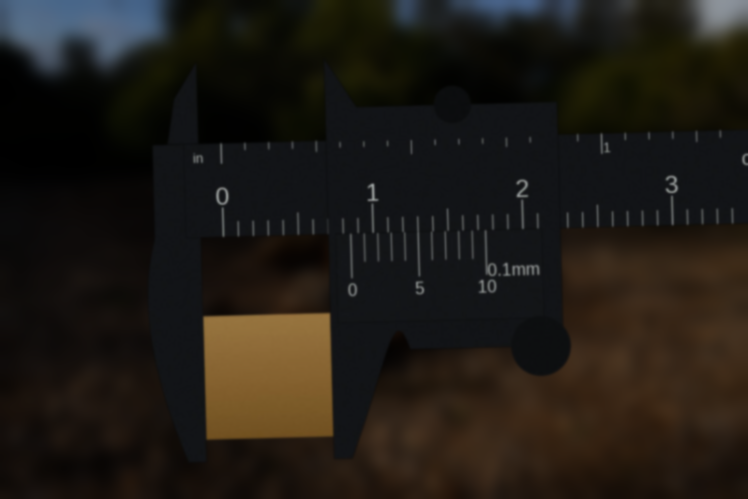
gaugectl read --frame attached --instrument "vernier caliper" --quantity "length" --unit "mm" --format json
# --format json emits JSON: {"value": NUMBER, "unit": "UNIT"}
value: {"value": 8.5, "unit": "mm"}
